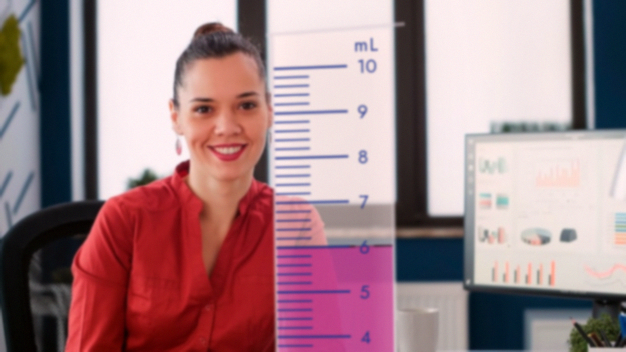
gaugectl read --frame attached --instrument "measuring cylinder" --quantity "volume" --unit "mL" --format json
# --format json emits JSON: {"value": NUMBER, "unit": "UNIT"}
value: {"value": 6, "unit": "mL"}
